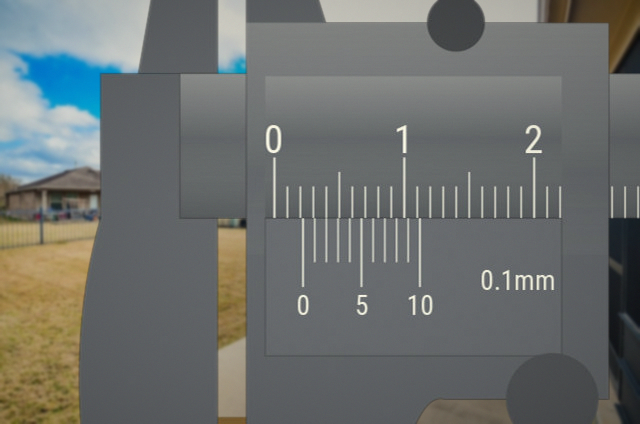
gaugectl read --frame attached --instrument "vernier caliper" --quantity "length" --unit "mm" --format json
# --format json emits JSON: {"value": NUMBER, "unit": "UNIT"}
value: {"value": 2.2, "unit": "mm"}
